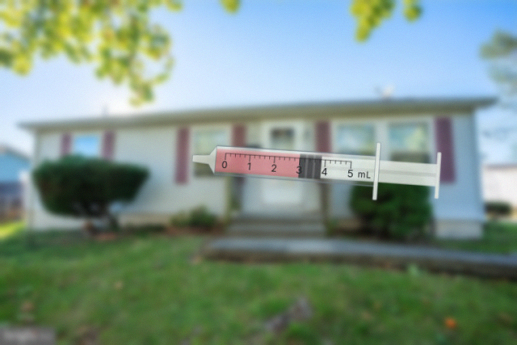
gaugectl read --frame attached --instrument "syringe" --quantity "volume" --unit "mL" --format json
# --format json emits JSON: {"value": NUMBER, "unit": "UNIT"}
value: {"value": 3, "unit": "mL"}
